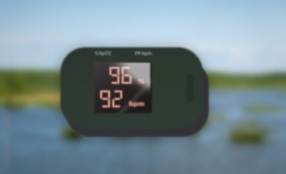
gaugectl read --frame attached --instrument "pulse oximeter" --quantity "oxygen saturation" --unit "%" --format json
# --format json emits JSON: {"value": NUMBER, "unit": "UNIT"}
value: {"value": 96, "unit": "%"}
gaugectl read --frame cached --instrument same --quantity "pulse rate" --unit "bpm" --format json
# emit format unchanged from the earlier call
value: {"value": 92, "unit": "bpm"}
